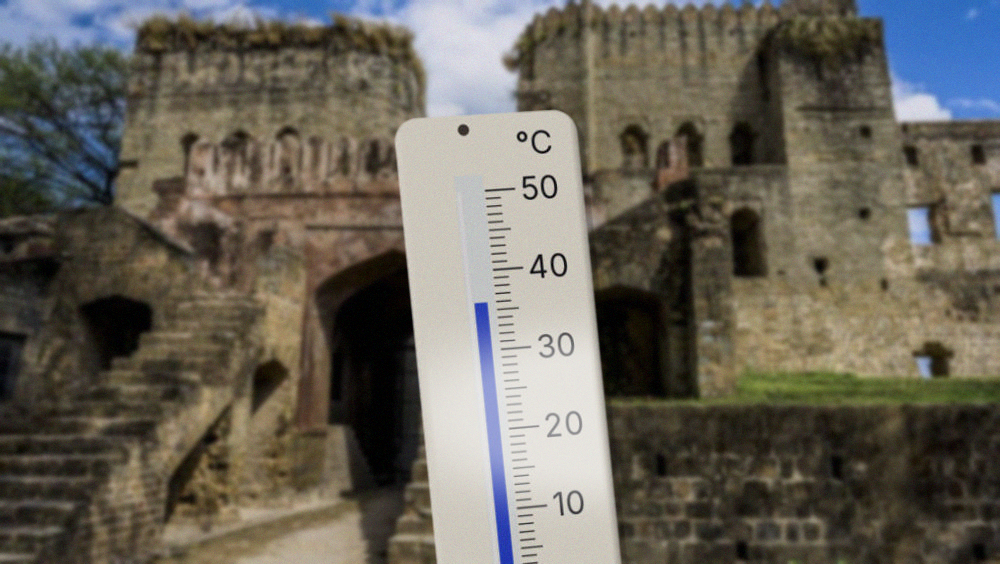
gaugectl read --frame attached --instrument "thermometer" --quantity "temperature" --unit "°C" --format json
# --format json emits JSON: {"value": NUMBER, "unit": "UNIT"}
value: {"value": 36, "unit": "°C"}
